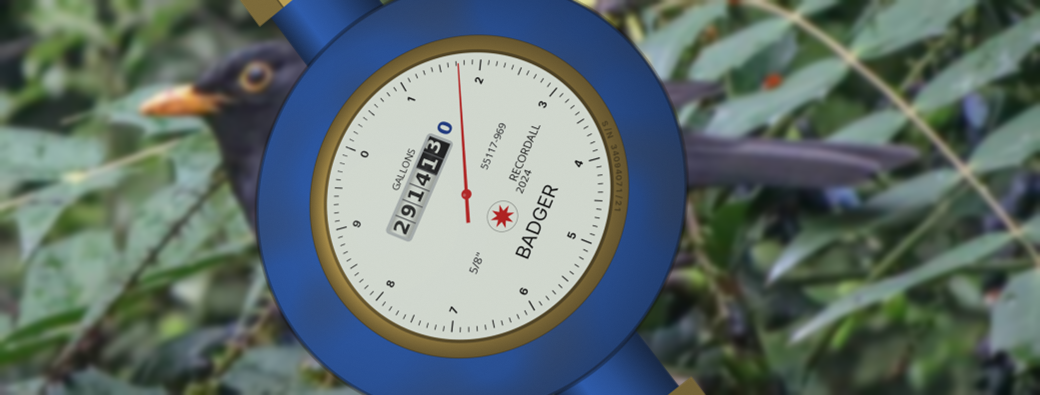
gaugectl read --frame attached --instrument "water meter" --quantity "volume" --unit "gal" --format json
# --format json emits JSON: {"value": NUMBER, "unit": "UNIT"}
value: {"value": 2914131.7, "unit": "gal"}
